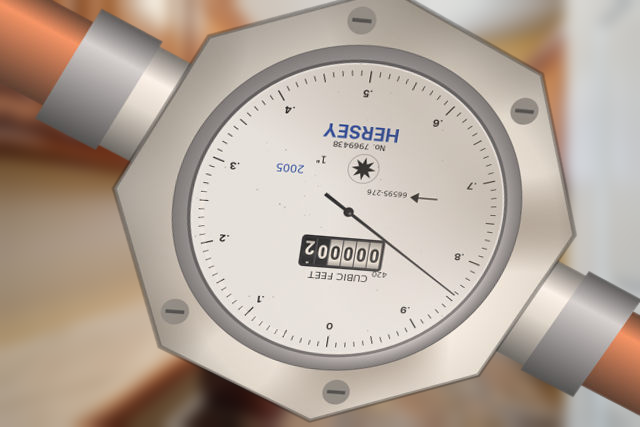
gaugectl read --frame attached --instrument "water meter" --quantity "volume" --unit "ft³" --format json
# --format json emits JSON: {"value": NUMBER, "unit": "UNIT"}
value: {"value": 1.84, "unit": "ft³"}
